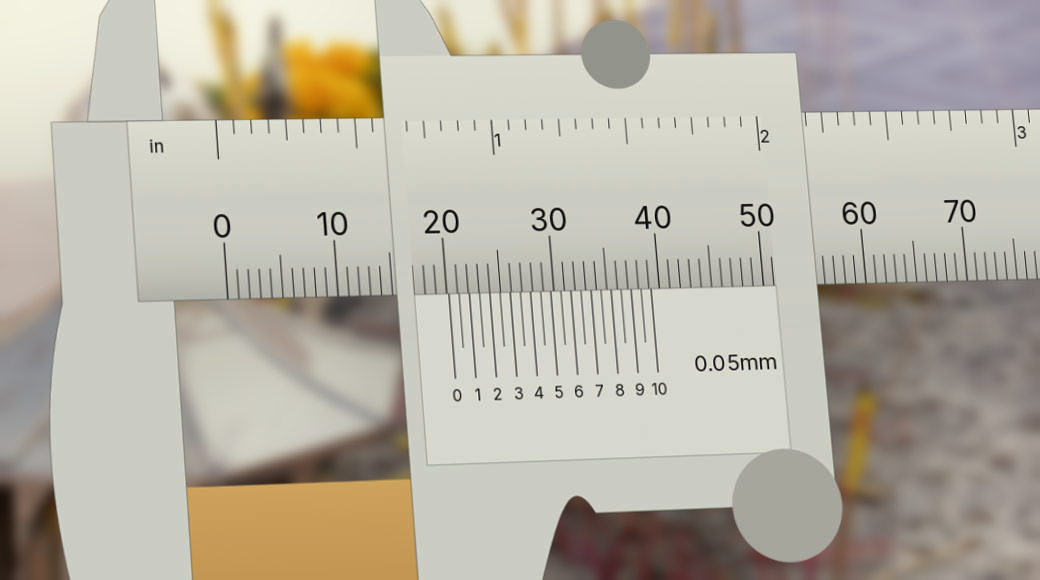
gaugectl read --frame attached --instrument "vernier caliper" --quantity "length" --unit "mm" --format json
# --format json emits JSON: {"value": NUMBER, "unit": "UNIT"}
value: {"value": 20.2, "unit": "mm"}
